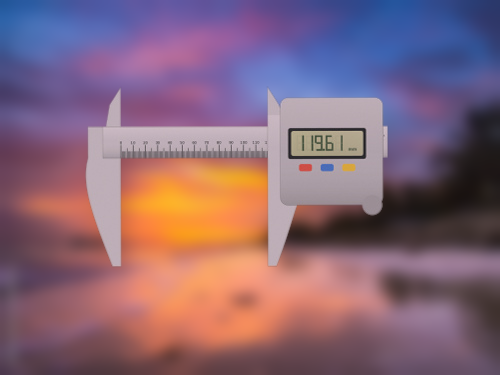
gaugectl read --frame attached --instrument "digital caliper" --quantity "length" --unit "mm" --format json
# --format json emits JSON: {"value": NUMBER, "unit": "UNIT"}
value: {"value": 119.61, "unit": "mm"}
